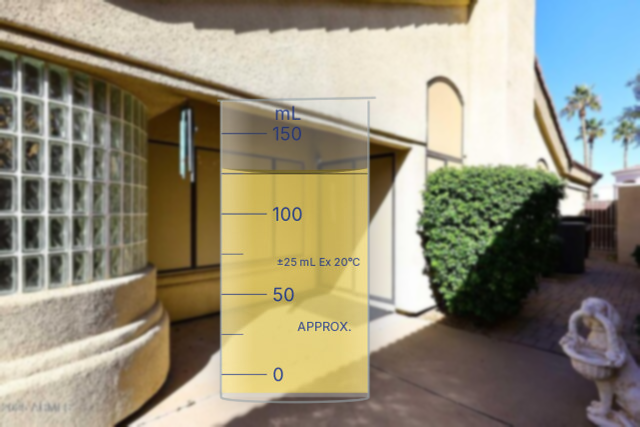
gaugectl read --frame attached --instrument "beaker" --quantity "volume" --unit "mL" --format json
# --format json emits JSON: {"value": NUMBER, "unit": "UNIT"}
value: {"value": 125, "unit": "mL"}
